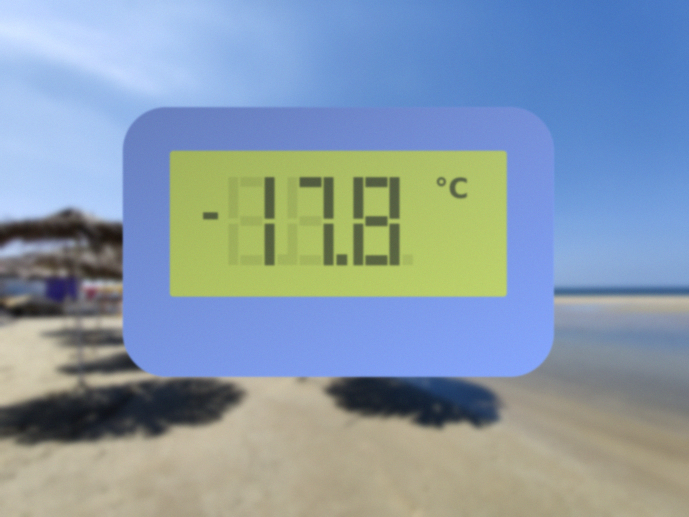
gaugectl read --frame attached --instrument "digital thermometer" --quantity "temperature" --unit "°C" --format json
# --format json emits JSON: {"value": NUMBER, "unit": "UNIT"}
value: {"value": -17.8, "unit": "°C"}
